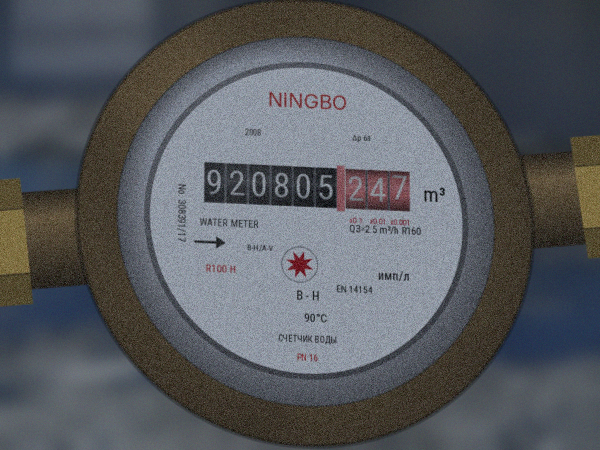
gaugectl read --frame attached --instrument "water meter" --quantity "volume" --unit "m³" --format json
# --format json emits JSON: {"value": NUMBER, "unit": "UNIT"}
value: {"value": 920805.247, "unit": "m³"}
